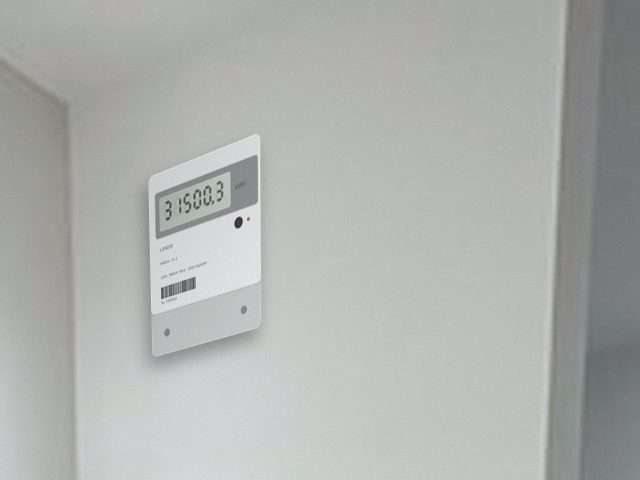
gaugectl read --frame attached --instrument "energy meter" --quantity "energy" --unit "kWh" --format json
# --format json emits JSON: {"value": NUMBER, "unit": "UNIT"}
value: {"value": 31500.3, "unit": "kWh"}
